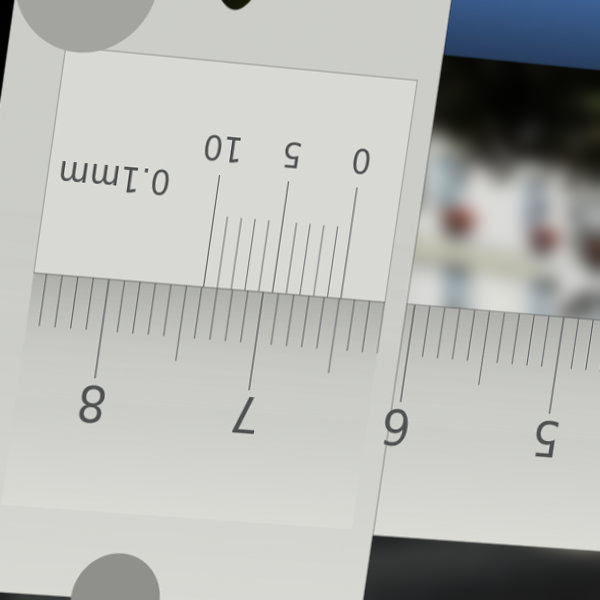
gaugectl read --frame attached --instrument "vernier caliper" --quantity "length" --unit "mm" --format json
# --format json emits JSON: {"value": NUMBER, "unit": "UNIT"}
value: {"value": 64.9, "unit": "mm"}
